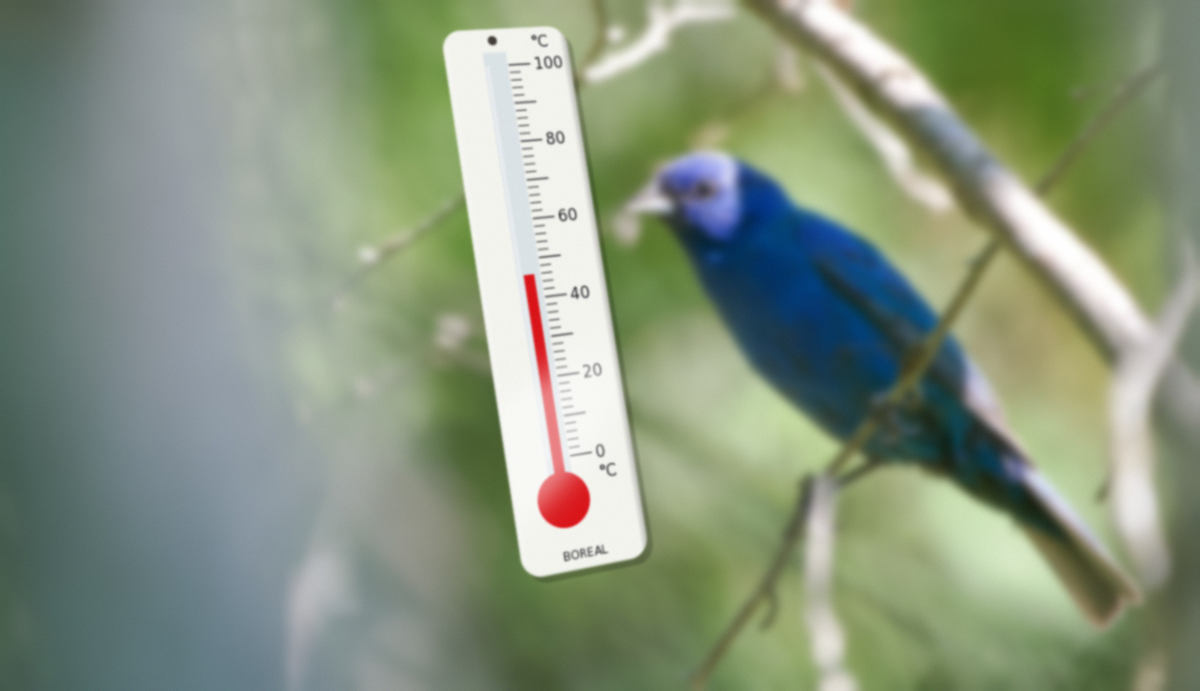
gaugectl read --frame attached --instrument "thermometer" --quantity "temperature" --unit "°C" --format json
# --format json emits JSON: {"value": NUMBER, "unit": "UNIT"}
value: {"value": 46, "unit": "°C"}
